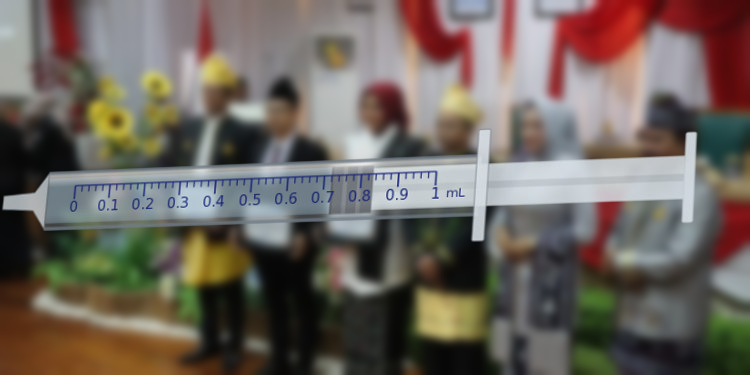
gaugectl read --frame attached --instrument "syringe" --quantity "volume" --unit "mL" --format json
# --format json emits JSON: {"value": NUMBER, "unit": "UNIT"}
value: {"value": 0.72, "unit": "mL"}
